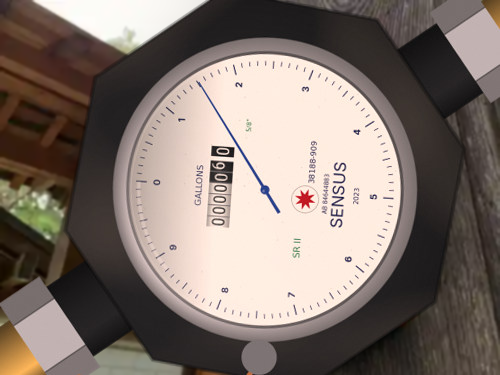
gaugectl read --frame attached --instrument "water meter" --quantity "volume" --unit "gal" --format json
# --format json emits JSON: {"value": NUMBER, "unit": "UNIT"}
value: {"value": 61.5, "unit": "gal"}
